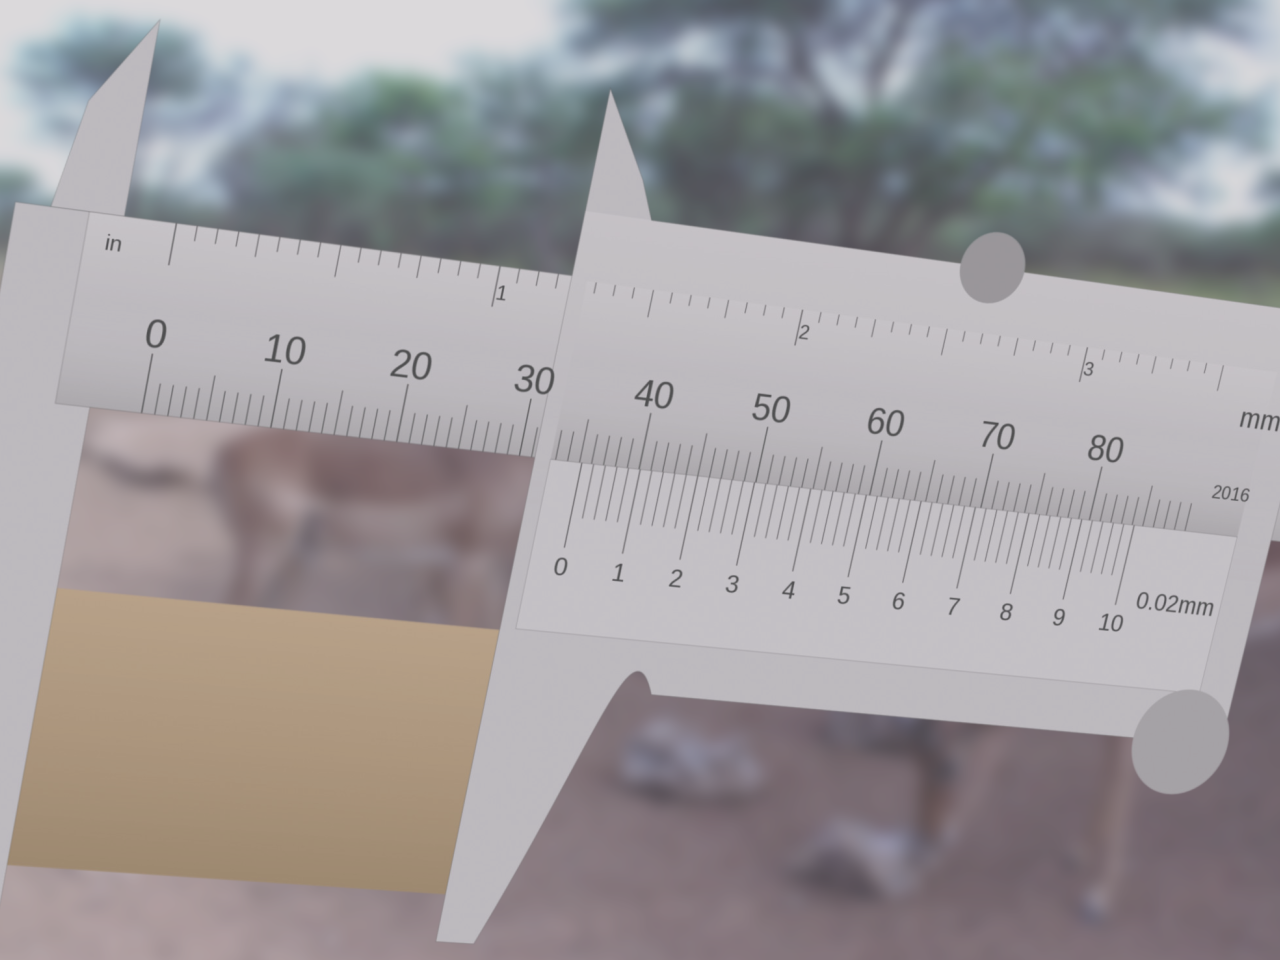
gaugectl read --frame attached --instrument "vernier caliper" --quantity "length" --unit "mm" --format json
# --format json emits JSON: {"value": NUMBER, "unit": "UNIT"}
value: {"value": 35.2, "unit": "mm"}
